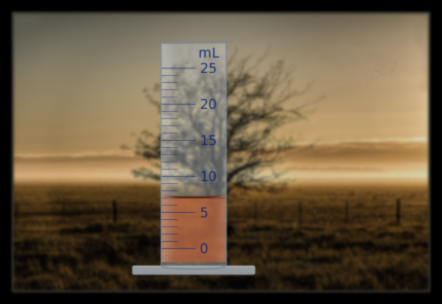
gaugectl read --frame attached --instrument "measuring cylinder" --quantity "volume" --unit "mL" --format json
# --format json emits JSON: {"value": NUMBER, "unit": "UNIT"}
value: {"value": 7, "unit": "mL"}
